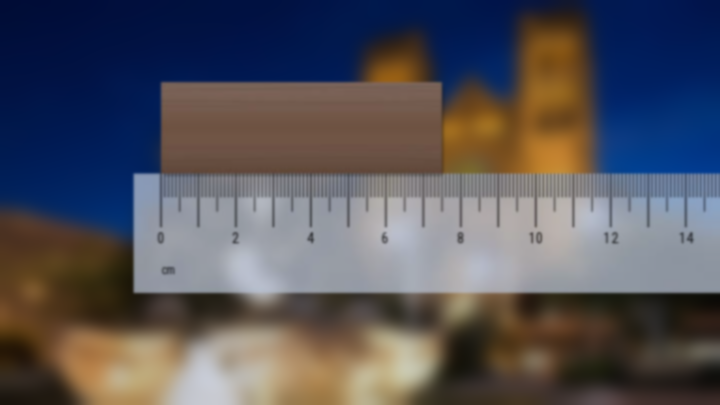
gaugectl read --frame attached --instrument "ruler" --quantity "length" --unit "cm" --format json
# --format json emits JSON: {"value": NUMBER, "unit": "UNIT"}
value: {"value": 7.5, "unit": "cm"}
